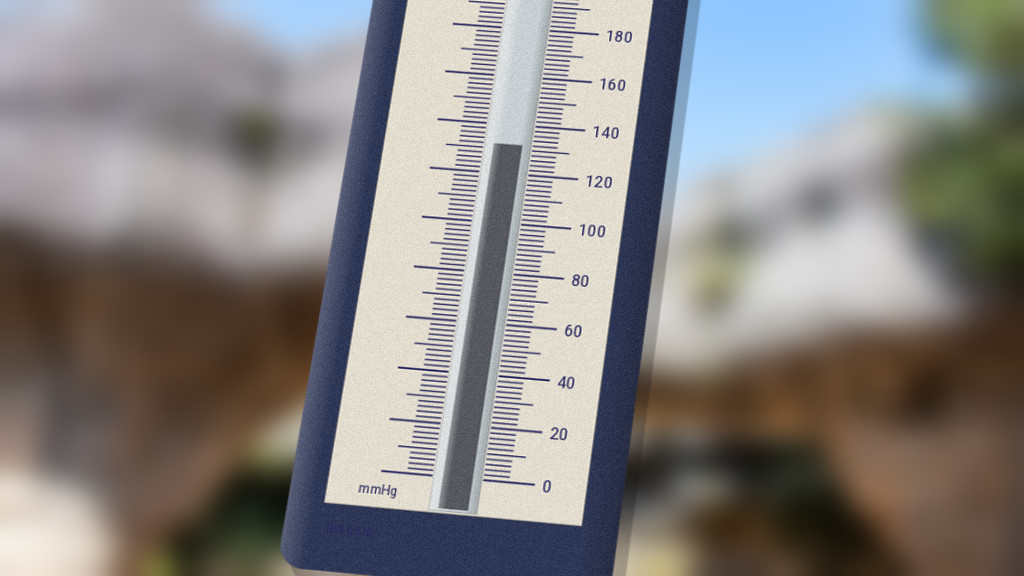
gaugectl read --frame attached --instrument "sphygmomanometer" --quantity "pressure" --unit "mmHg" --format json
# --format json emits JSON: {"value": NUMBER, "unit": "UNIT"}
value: {"value": 132, "unit": "mmHg"}
